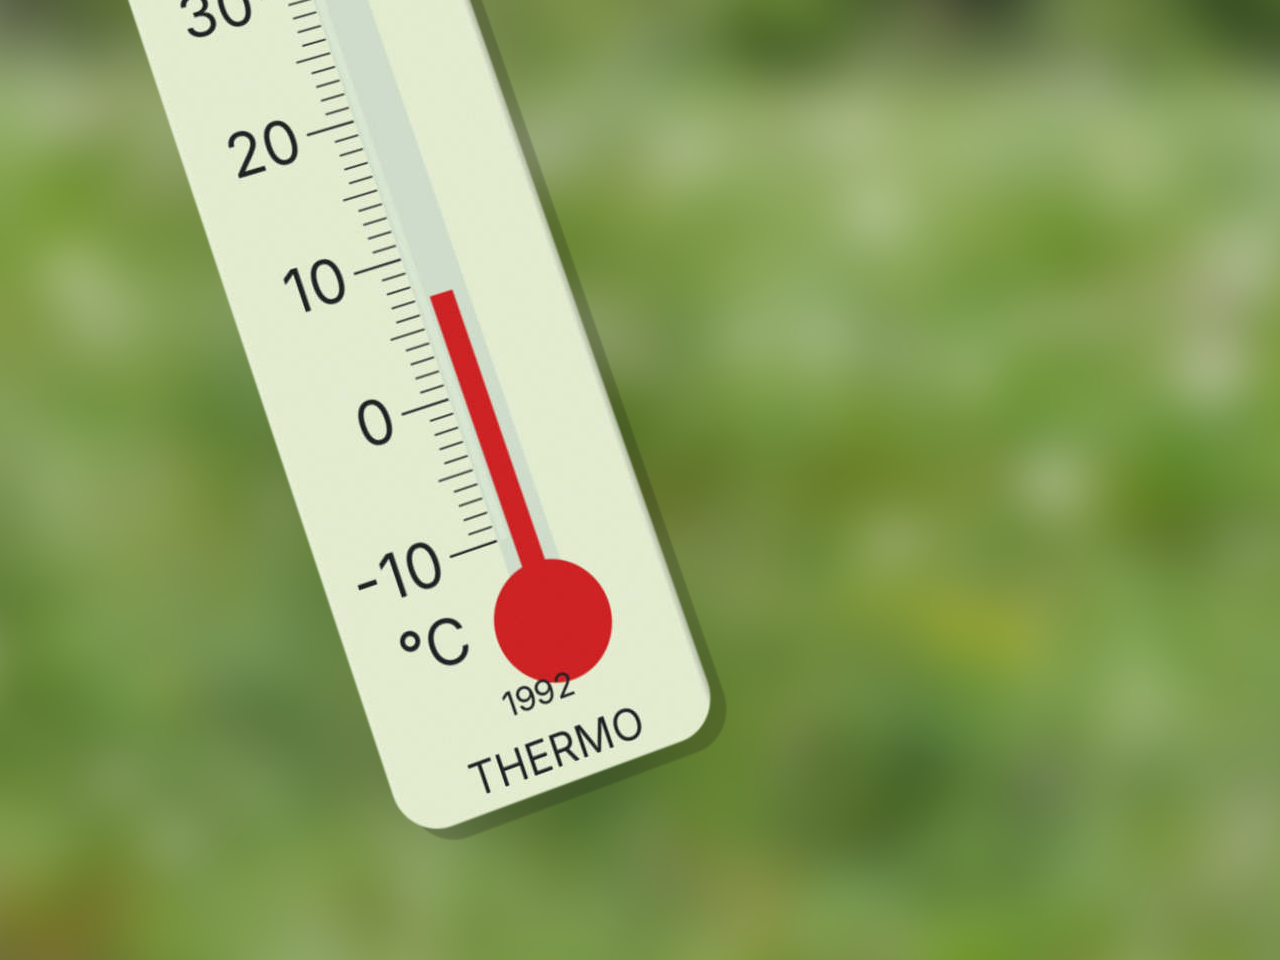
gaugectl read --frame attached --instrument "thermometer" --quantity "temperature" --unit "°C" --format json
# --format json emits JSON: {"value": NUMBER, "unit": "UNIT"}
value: {"value": 7, "unit": "°C"}
